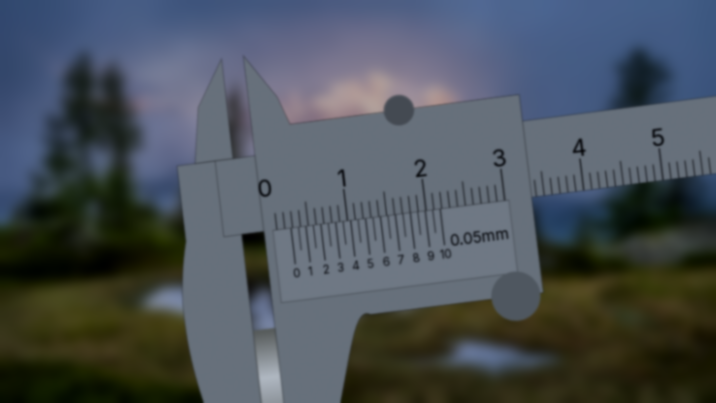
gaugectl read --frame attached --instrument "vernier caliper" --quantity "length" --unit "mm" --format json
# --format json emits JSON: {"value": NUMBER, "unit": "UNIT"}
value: {"value": 2.8, "unit": "mm"}
